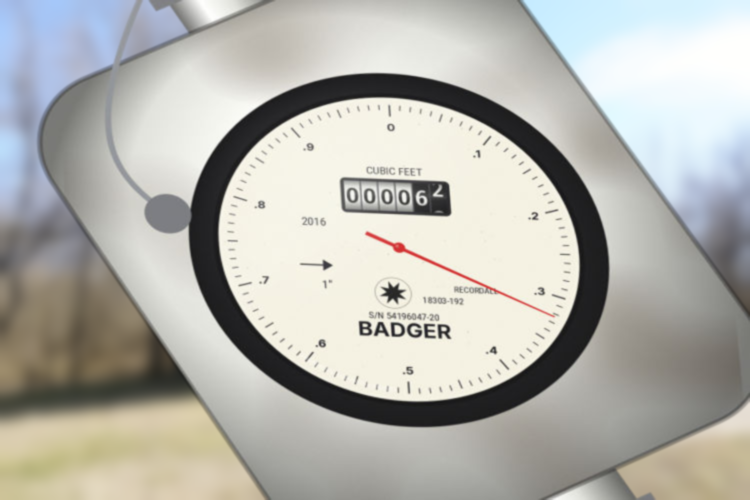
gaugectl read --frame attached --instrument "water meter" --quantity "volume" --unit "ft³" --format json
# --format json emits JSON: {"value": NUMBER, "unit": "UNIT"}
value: {"value": 62.32, "unit": "ft³"}
